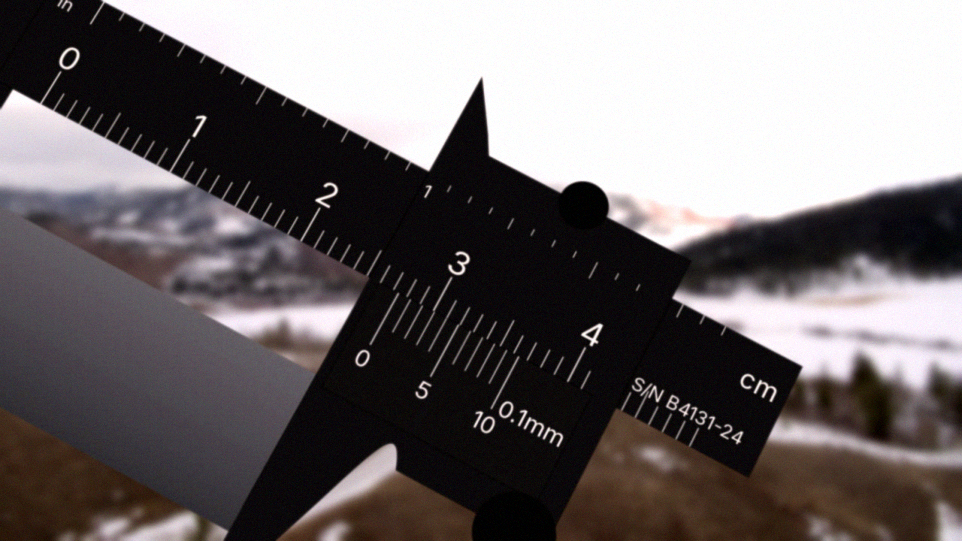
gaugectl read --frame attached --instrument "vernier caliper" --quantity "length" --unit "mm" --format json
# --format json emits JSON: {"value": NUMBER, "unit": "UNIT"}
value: {"value": 27.4, "unit": "mm"}
